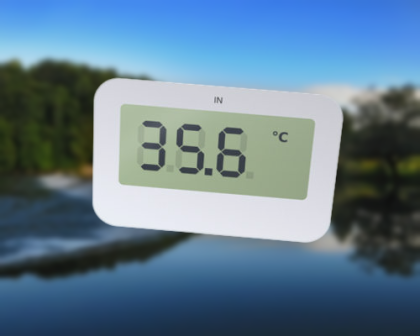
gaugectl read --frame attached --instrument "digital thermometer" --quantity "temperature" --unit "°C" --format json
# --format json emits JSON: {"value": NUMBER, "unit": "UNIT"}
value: {"value": 35.6, "unit": "°C"}
